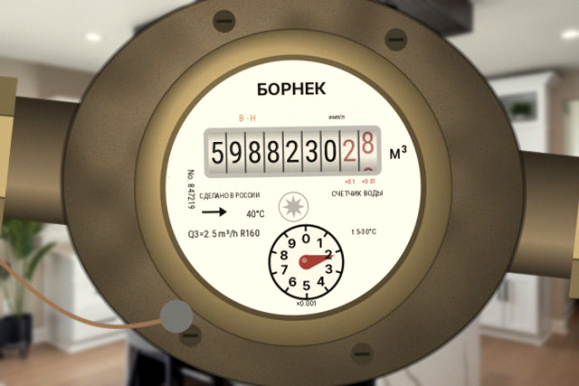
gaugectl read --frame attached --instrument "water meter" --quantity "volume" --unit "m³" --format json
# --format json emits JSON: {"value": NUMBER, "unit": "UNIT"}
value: {"value": 5988230.282, "unit": "m³"}
